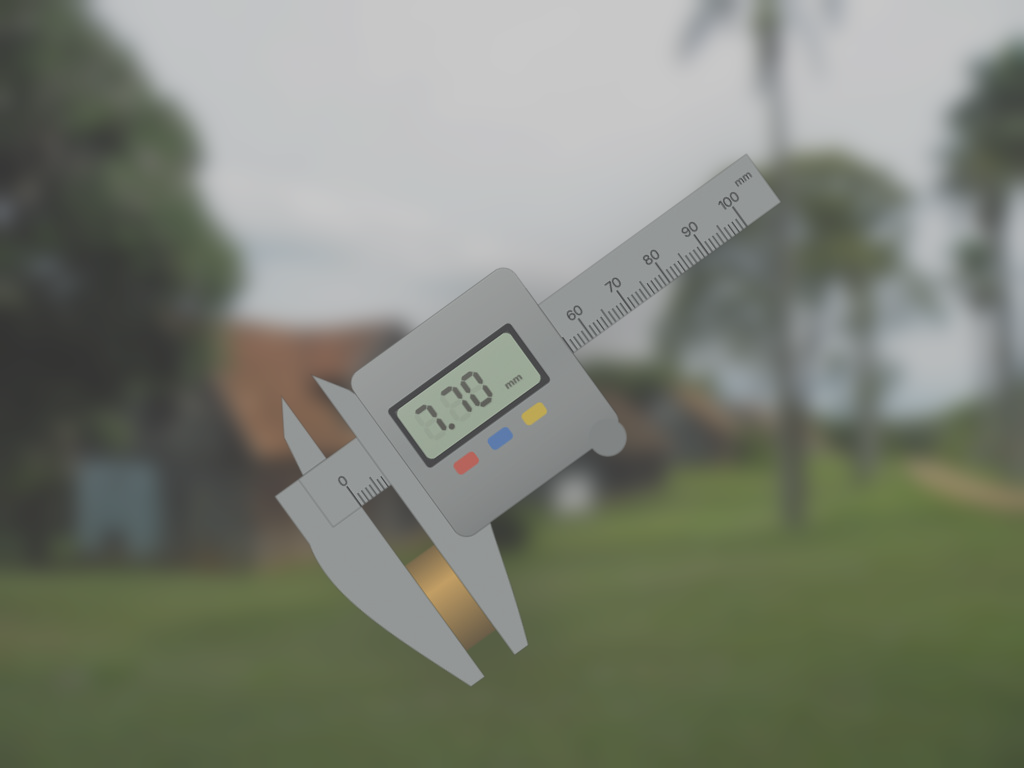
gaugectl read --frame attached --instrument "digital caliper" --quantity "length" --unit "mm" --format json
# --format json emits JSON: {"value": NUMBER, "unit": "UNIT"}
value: {"value": 7.70, "unit": "mm"}
